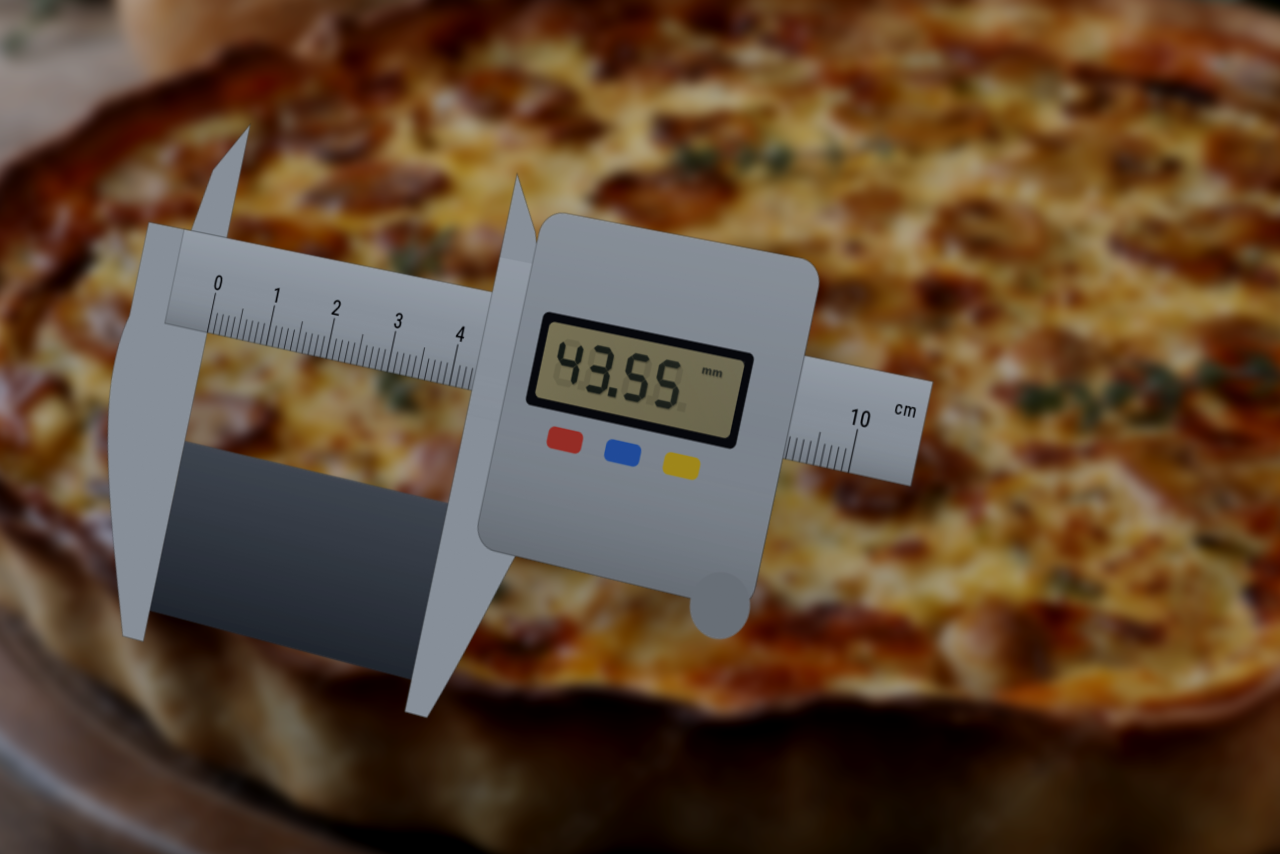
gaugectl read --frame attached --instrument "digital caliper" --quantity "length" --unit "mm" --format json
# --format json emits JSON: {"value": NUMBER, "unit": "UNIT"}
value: {"value": 43.55, "unit": "mm"}
